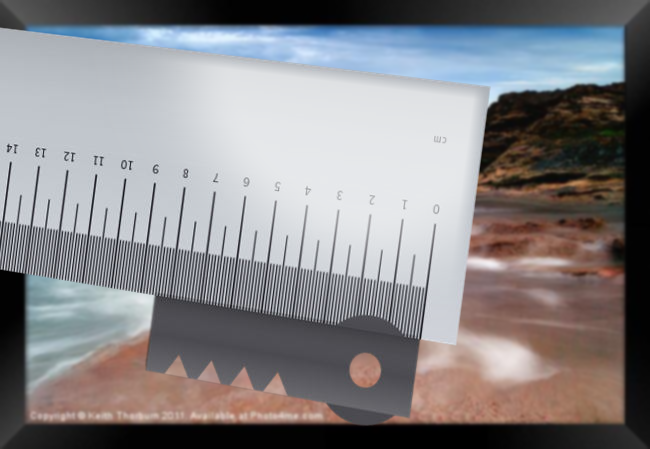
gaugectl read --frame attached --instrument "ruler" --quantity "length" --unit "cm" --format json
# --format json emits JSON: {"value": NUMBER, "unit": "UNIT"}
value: {"value": 8.5, "unit": "cm"}
